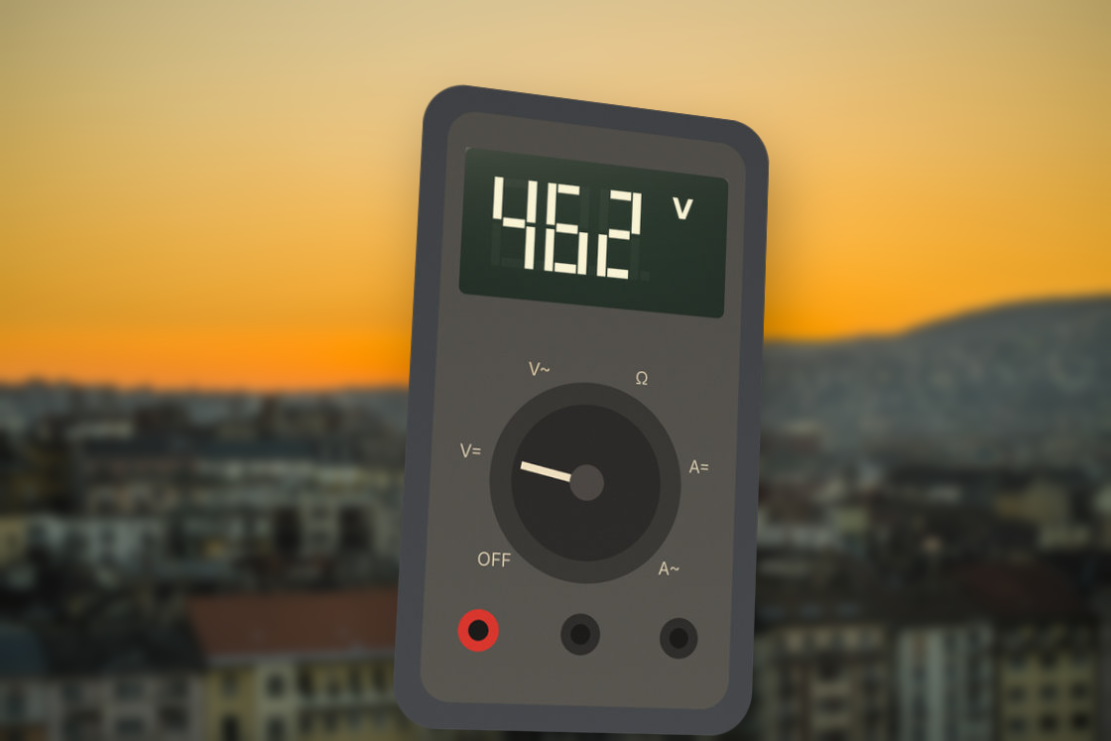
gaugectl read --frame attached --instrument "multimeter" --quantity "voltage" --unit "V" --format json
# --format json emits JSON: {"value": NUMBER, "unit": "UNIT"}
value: {"value": 462, "unit": "V"}
